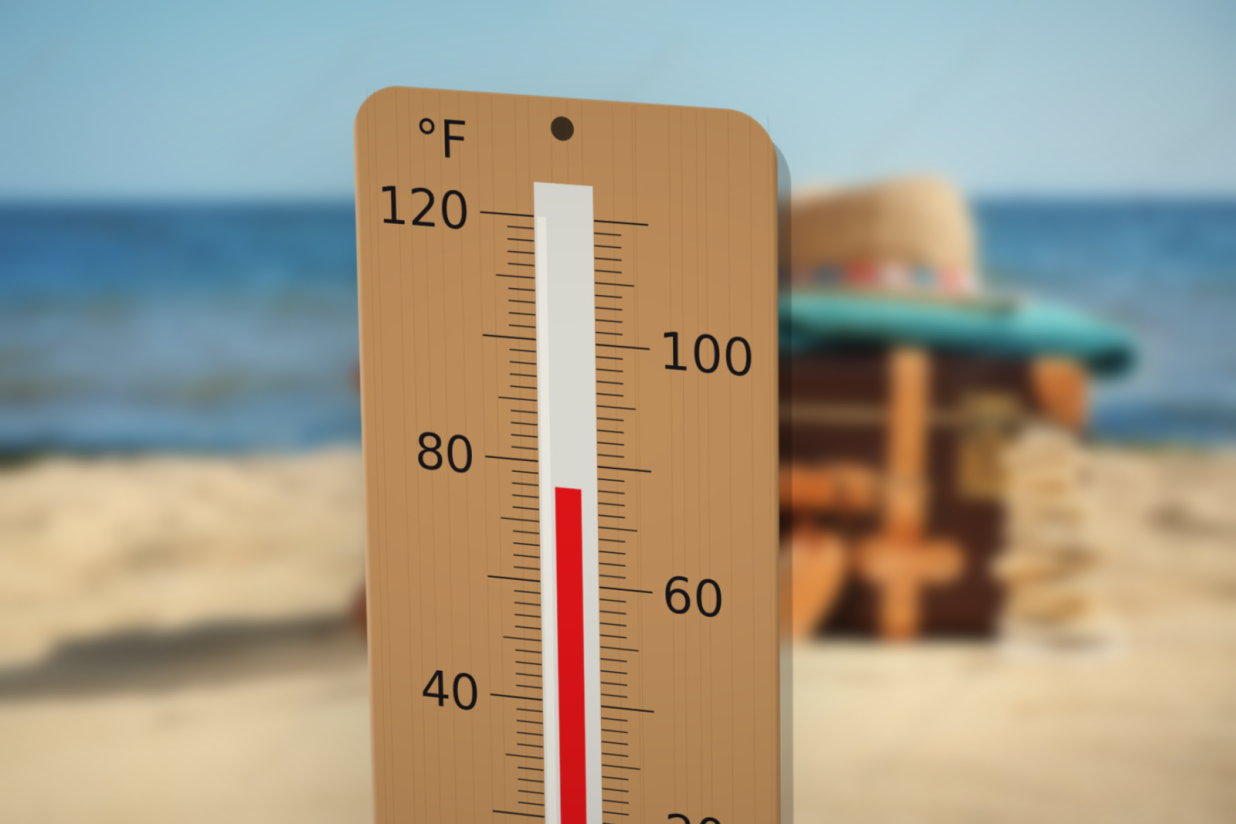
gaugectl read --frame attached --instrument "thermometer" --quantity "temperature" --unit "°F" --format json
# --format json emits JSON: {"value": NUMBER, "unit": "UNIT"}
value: {"value": 76, "unit": "°F"}
